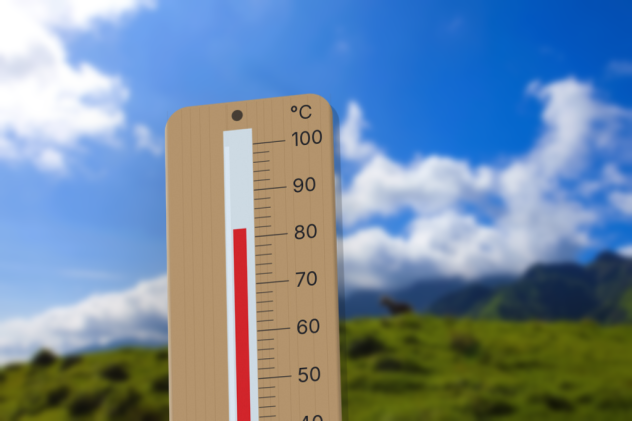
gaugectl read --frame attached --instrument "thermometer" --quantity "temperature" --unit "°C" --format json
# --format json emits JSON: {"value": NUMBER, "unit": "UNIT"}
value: {"value": 82, "unit": "°C"}
